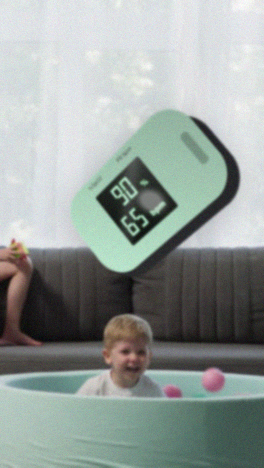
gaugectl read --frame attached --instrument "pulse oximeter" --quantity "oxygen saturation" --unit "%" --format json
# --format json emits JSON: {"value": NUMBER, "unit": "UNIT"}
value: {"value": 90, "unit": "%"}
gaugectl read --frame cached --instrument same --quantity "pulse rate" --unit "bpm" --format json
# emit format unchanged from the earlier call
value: {"value": 65, "unit": "bpm"}
